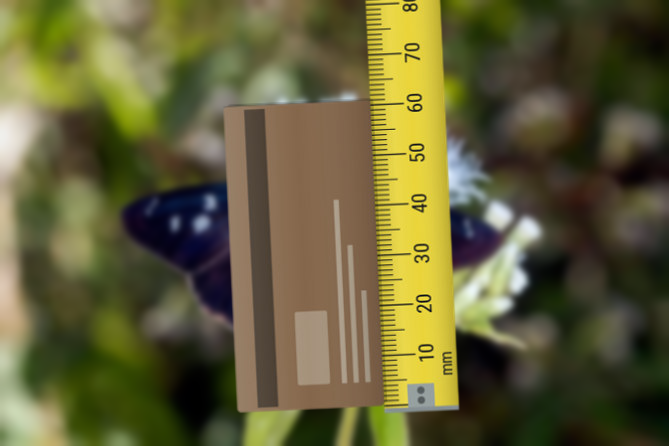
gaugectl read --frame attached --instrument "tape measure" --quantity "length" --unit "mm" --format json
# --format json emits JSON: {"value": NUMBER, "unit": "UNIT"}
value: {"value": 61, "unit": "mm"}
